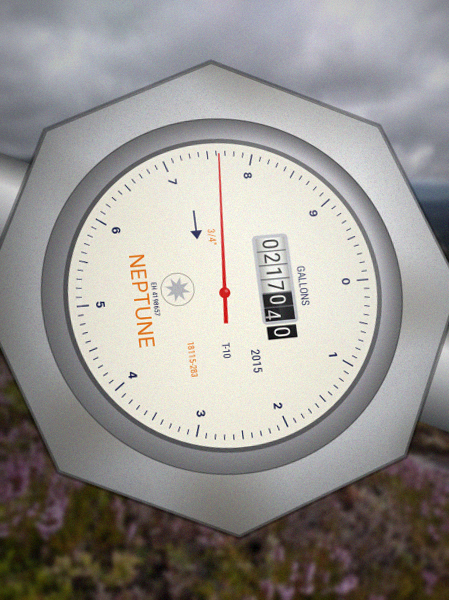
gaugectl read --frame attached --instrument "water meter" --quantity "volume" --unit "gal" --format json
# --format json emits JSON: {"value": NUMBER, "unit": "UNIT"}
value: {"value": 217037.6, "unit": "gal"}
